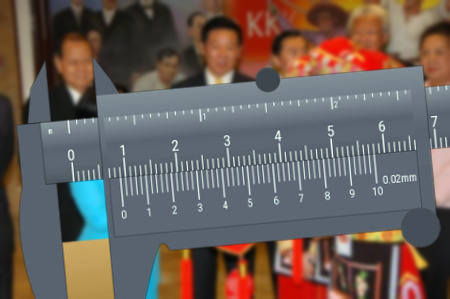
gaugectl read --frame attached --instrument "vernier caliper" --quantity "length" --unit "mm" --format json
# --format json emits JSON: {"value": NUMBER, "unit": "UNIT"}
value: {"value": 9.0, "unit": "mm"}
